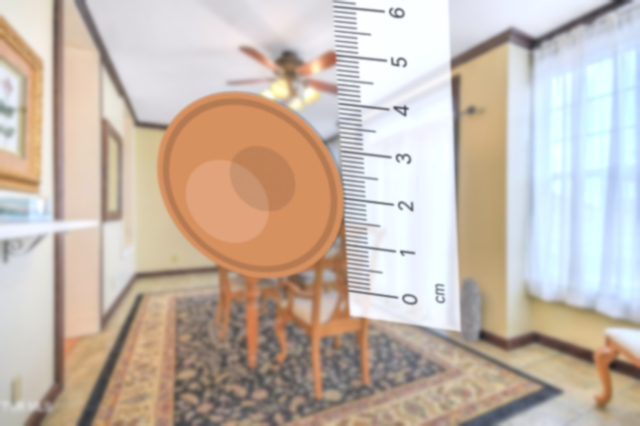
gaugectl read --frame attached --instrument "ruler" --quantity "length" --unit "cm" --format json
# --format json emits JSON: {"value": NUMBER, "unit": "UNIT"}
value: {"value": 4, "unit": "cm"}
